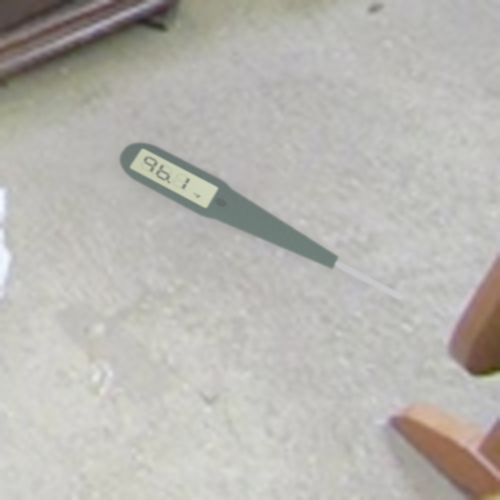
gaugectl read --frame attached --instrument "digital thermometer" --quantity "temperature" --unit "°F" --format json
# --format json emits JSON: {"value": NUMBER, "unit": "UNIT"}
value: {"value": 96.1, "unit": "°F"}
